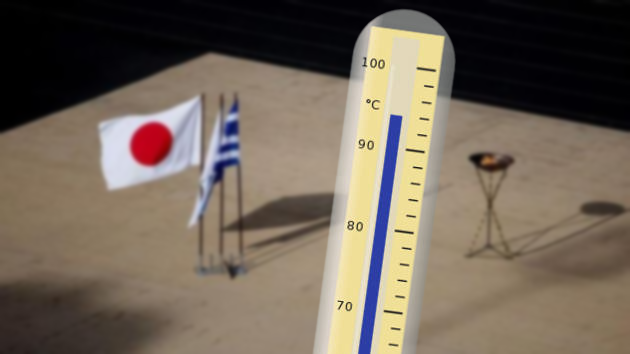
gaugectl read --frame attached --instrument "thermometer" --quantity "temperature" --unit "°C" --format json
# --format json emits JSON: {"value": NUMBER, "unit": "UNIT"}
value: {"value": 94, "unit": "°C"}
